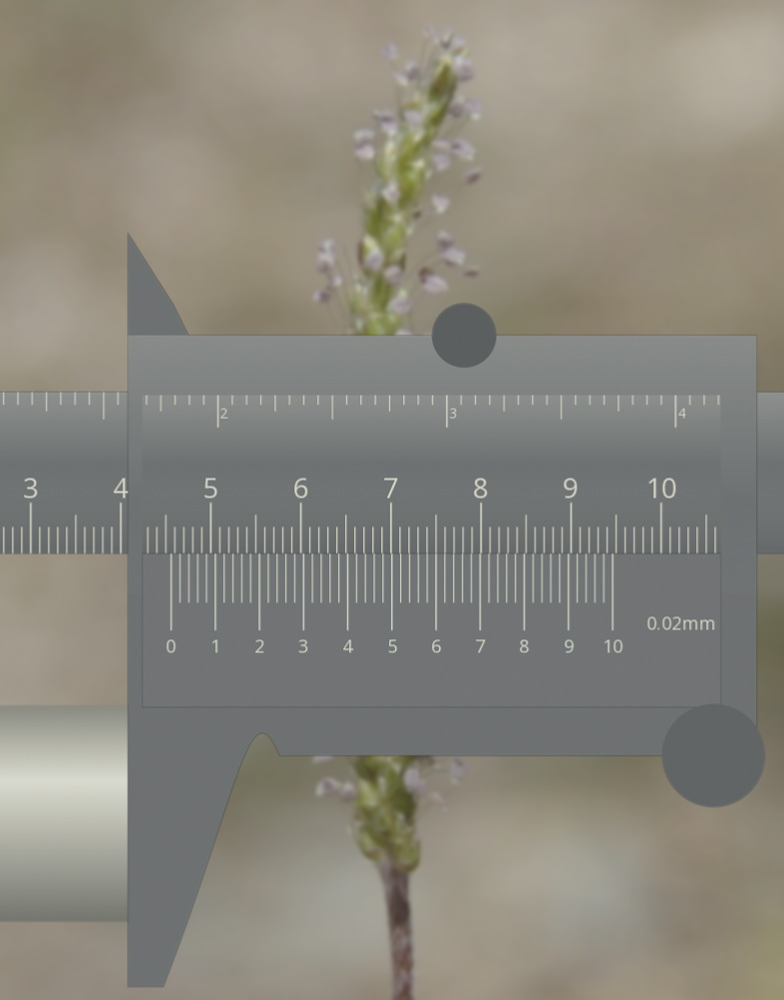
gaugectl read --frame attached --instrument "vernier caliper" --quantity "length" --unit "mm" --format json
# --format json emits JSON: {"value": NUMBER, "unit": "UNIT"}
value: {"value": 45.6, "unit": "mm"}
